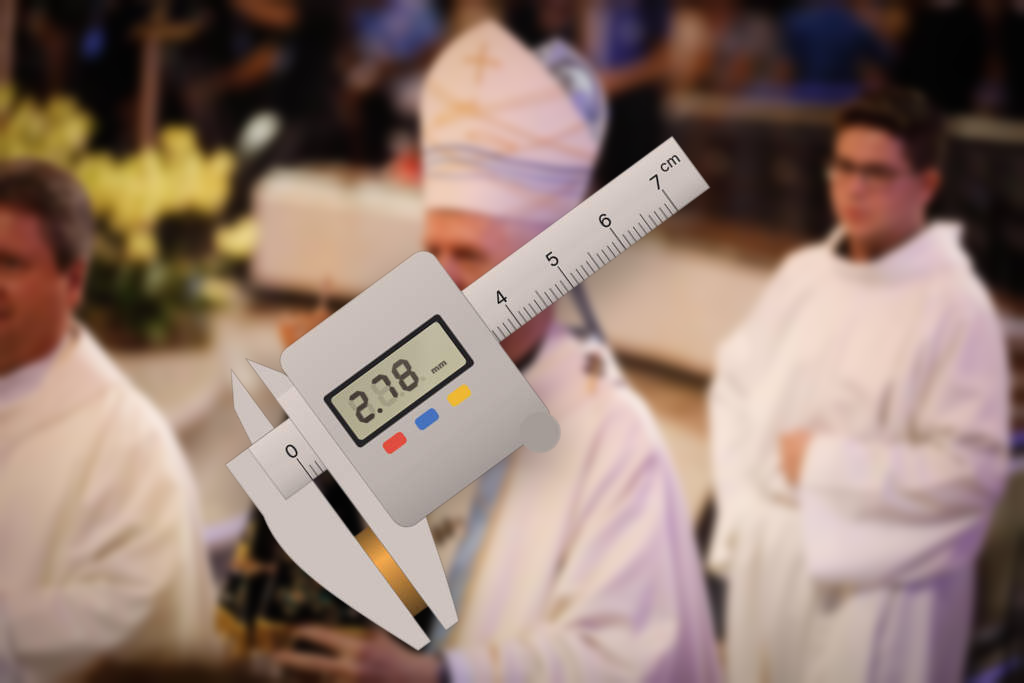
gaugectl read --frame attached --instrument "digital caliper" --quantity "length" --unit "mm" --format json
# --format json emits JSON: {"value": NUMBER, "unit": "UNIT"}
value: {"value": 2.78, "unit": "mm"}
